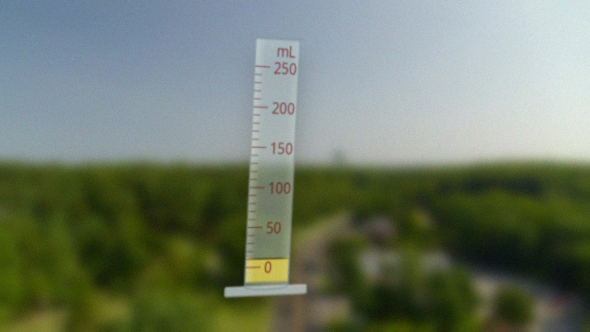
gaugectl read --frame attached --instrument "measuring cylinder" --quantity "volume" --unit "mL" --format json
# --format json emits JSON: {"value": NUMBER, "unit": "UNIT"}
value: {"value": 10, "unit": "mL"}
